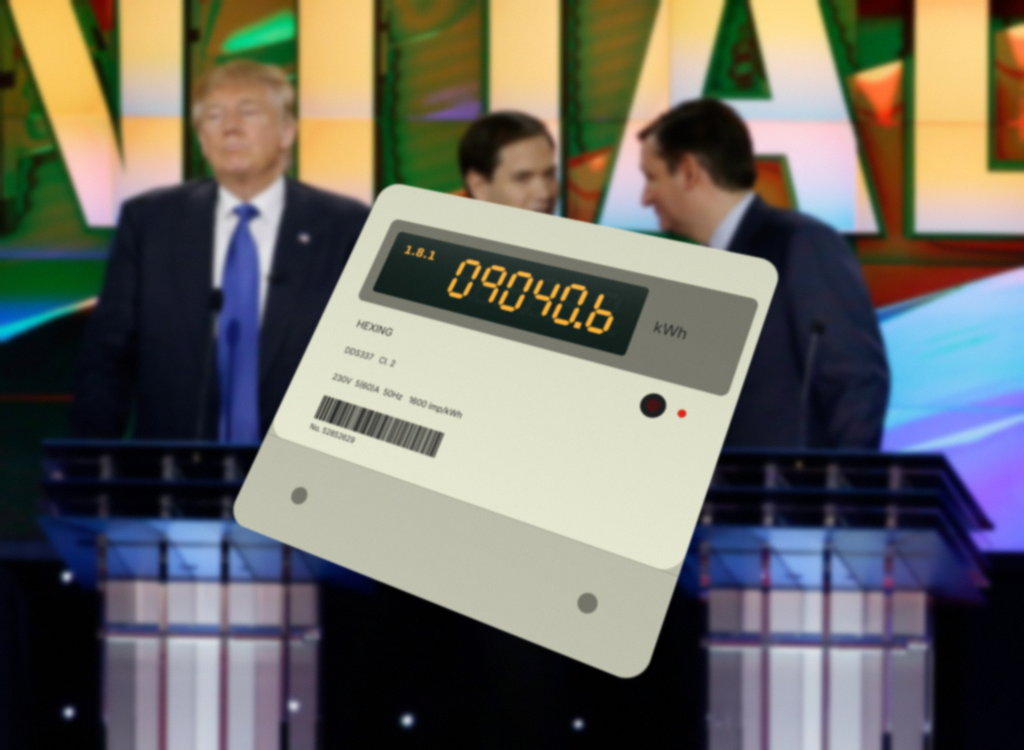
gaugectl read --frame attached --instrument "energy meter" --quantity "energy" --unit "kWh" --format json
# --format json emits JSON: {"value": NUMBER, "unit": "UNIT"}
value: {"value": 9040.6, "unit": "kWh"}
